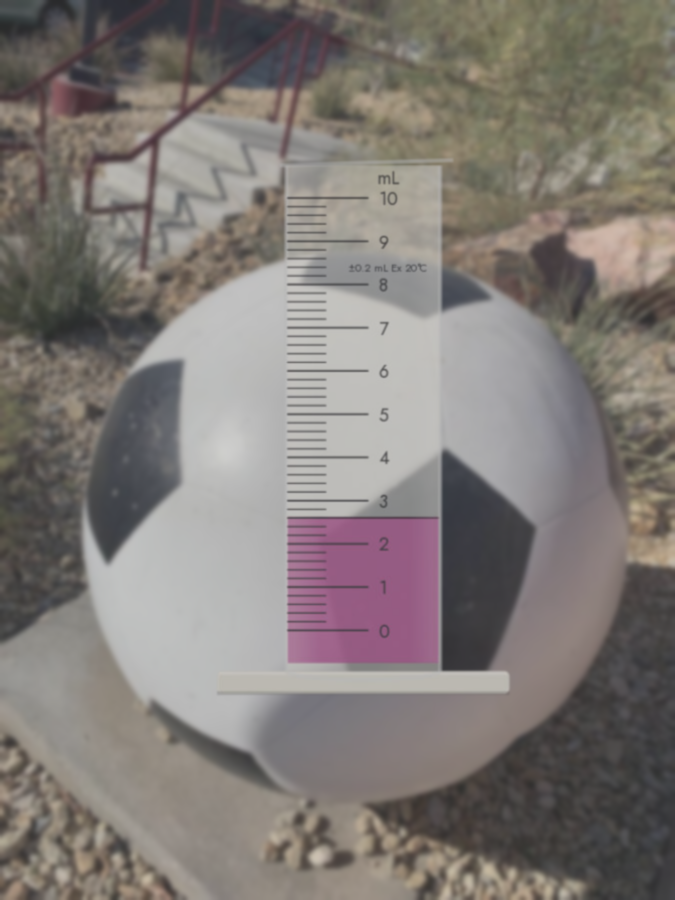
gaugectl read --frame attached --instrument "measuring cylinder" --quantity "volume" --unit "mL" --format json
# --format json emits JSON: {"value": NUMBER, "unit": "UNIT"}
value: {"value": 2.6, "unit": "mL"}
